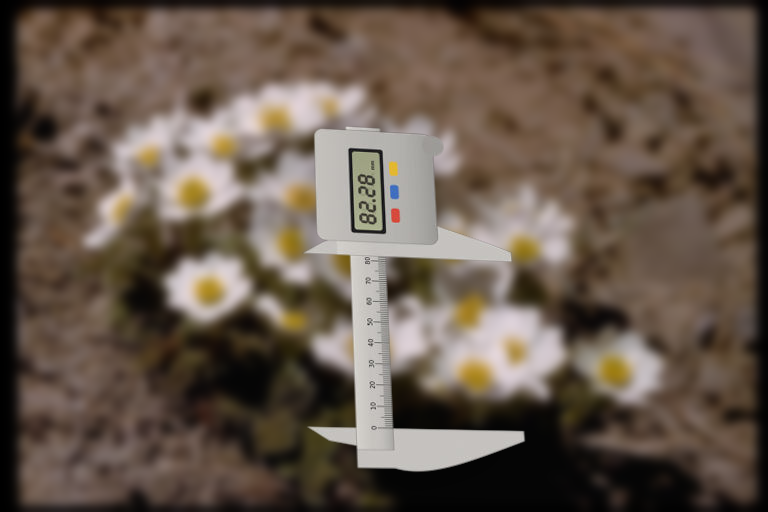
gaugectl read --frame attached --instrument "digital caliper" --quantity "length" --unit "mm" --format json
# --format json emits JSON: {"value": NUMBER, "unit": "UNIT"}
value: {"value": 82.28, "unit": "mm"}
